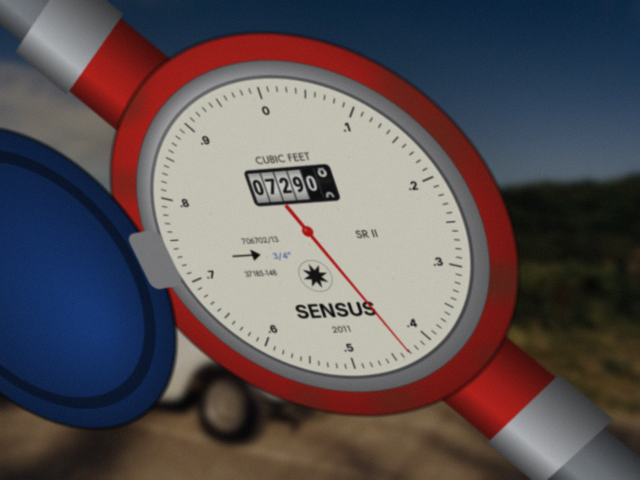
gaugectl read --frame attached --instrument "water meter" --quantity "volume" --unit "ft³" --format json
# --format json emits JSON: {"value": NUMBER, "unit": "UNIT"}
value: {"value": 72908.43, "unit": "ft³"}
